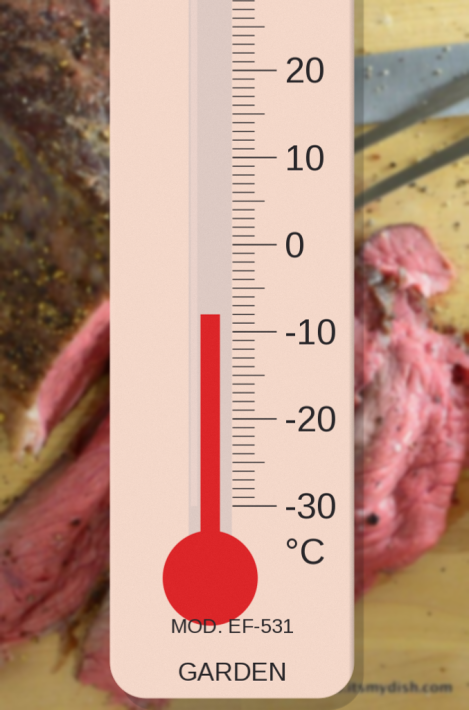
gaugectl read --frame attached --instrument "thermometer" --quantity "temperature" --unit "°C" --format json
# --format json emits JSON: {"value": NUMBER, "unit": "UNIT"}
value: {"value": -8, "unit": "°C"}
